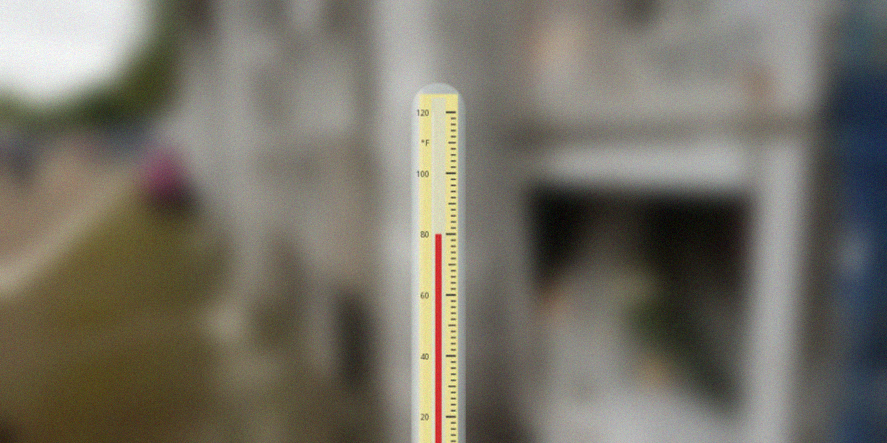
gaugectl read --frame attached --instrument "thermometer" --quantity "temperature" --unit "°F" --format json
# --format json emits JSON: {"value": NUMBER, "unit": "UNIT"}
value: {"value": 80, "unit": "°F"}
